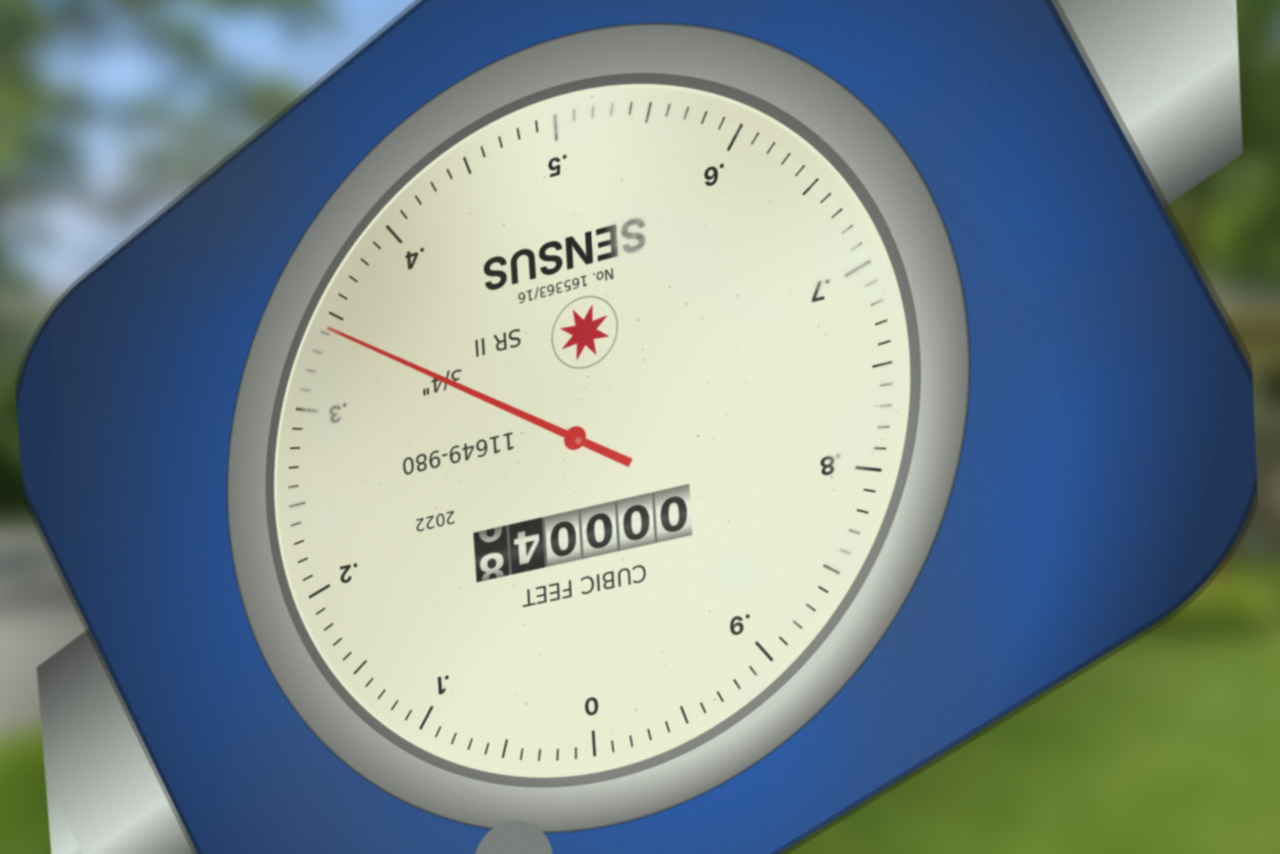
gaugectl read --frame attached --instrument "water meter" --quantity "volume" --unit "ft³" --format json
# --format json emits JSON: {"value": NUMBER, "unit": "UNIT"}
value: {"value": 48.34, "unit": "ft³"}
